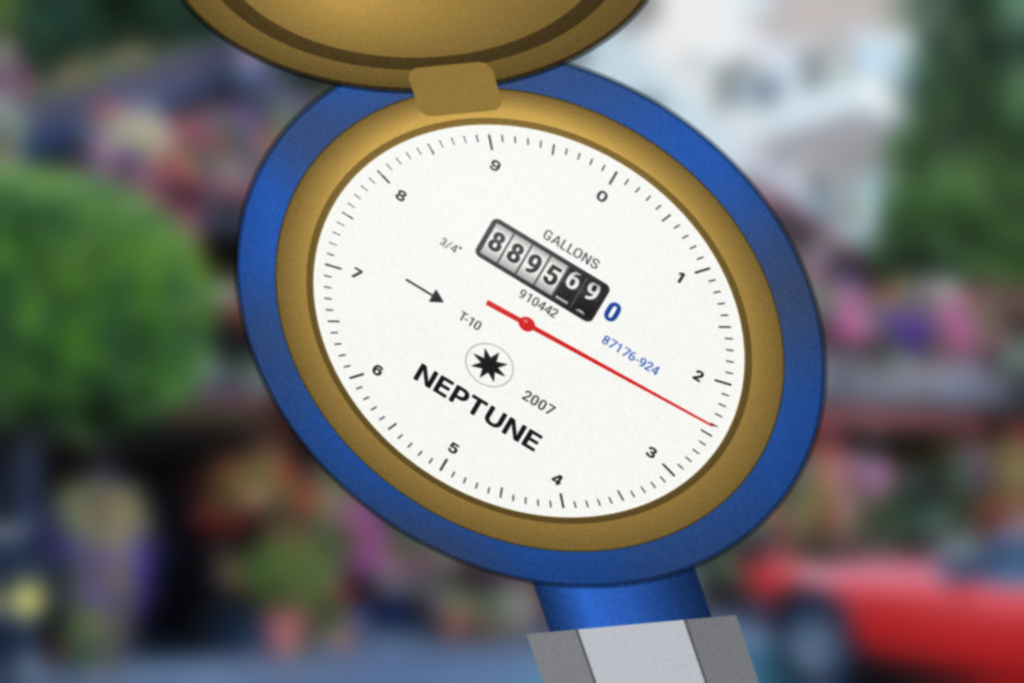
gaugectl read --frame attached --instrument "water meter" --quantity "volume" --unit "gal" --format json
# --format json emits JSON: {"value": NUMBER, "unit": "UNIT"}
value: {"value": 8895692.4, "unit": "gal"}
